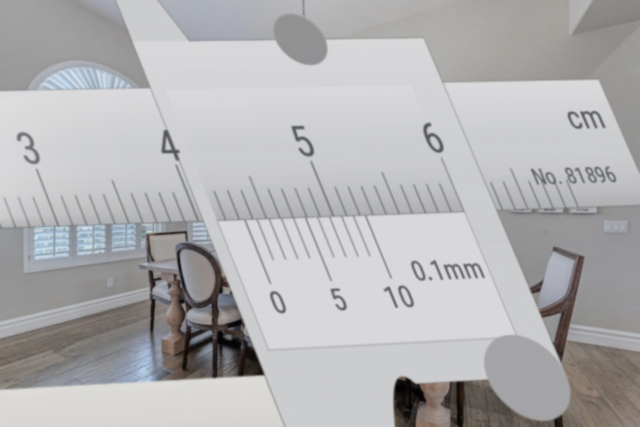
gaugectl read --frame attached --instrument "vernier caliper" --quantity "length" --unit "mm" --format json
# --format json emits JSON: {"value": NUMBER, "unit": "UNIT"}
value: {"value": 43.4, "unit": "mm"}
